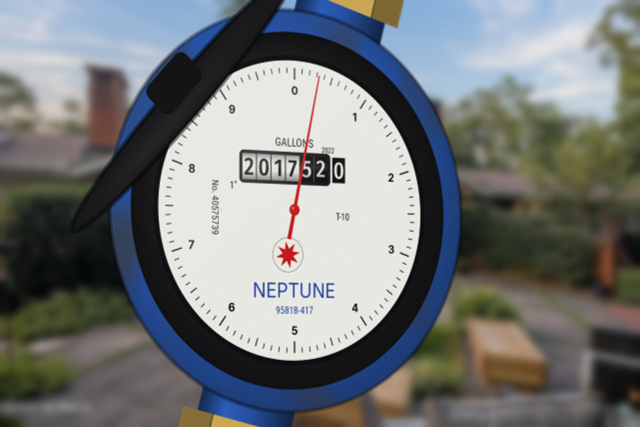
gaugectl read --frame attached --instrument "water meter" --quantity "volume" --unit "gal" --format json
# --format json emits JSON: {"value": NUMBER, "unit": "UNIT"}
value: {"value": 2017520.3, "unit": "gal"}
